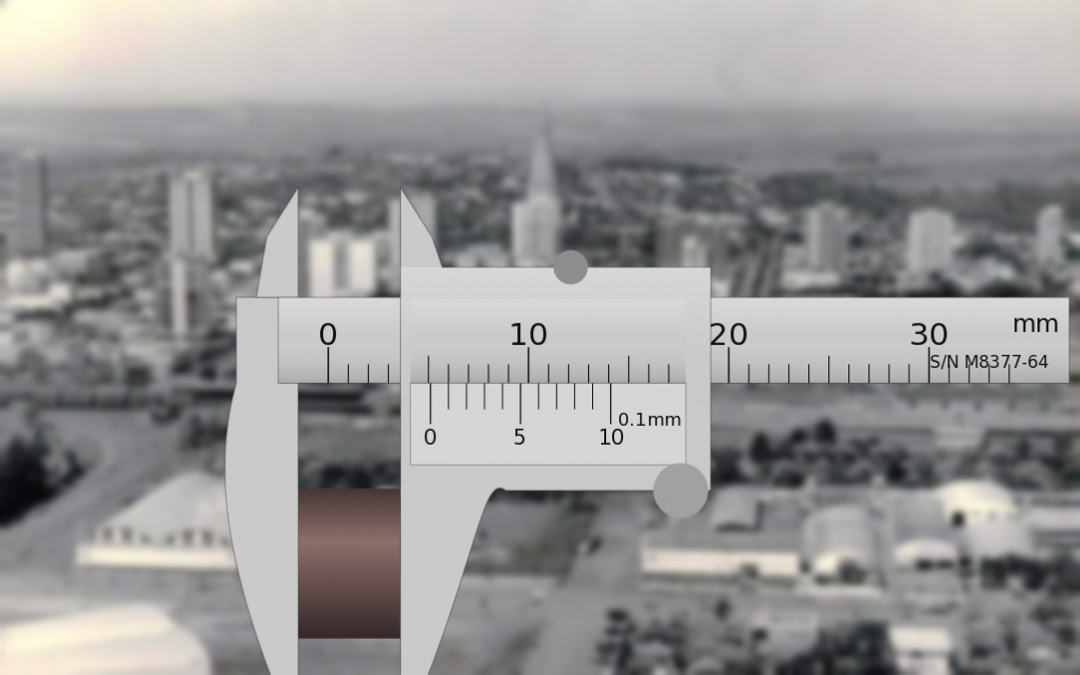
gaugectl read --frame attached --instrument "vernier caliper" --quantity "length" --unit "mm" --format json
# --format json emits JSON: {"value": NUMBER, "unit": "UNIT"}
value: {"value": 5.1, "unit": "mm"}
